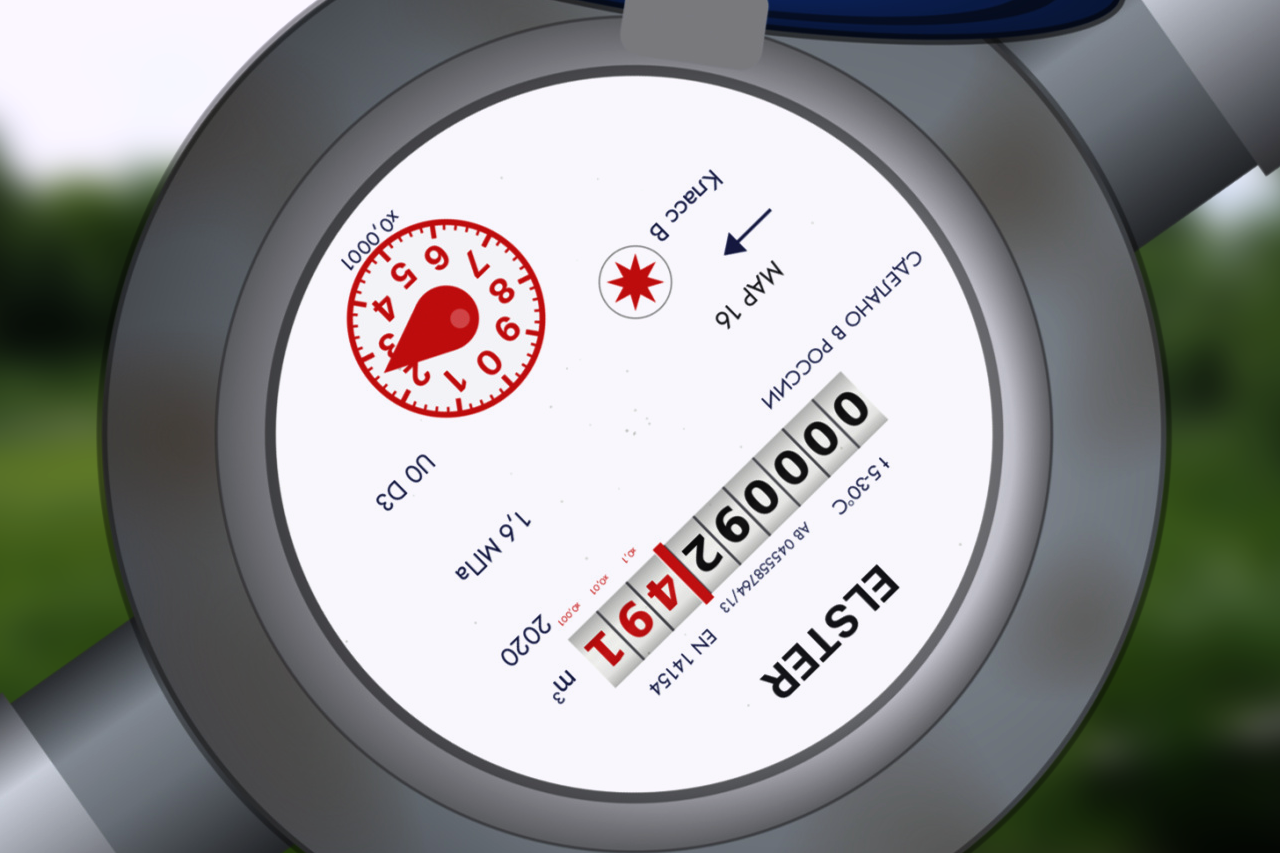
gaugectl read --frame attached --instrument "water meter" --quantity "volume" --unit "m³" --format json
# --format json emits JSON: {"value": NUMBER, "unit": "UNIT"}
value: {"value": 92.4912, "unit": "m³"}
